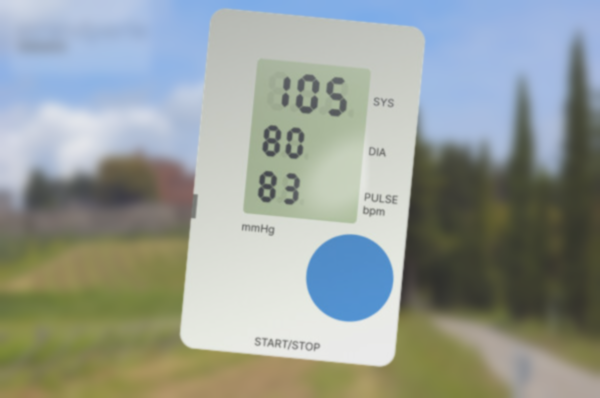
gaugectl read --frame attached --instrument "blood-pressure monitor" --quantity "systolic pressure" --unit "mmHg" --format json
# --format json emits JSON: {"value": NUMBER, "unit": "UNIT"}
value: {"value": 105, "unit": "mmHg"}
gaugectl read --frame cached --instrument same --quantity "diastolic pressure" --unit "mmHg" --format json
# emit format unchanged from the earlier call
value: {"value": 80, "unit": "mmHg"}
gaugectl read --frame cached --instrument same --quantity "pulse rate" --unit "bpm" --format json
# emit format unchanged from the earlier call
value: {"value": 83, "unit": "bpm"}
